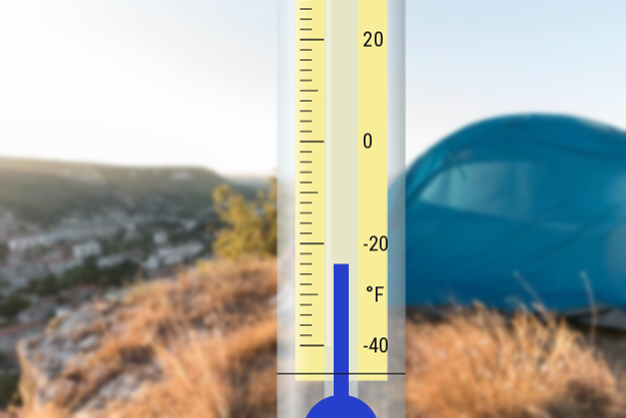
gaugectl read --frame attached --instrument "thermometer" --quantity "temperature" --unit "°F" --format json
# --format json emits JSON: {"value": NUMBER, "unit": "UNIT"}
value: {"value": -24, "unit": "°F"}
